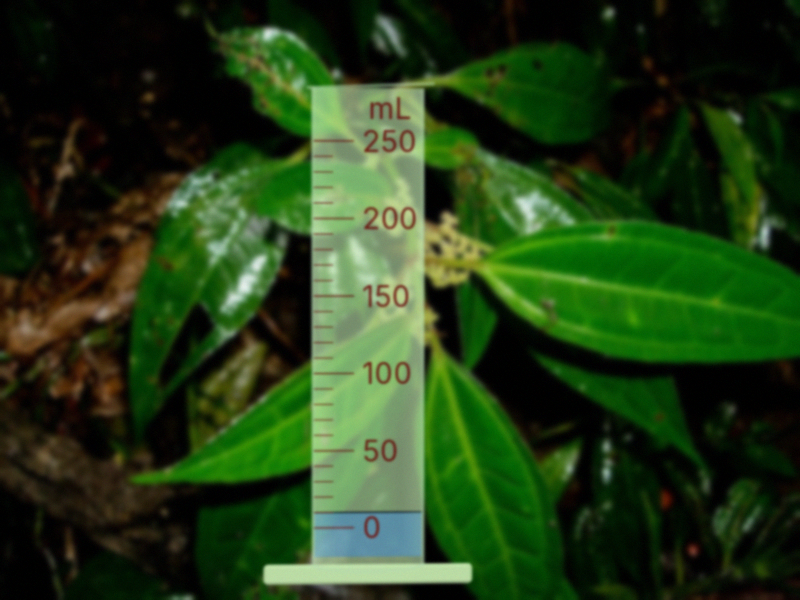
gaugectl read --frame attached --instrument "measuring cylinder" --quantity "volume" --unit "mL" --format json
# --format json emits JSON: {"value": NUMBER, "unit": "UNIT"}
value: {"value": 10, "unit": "mL"}
